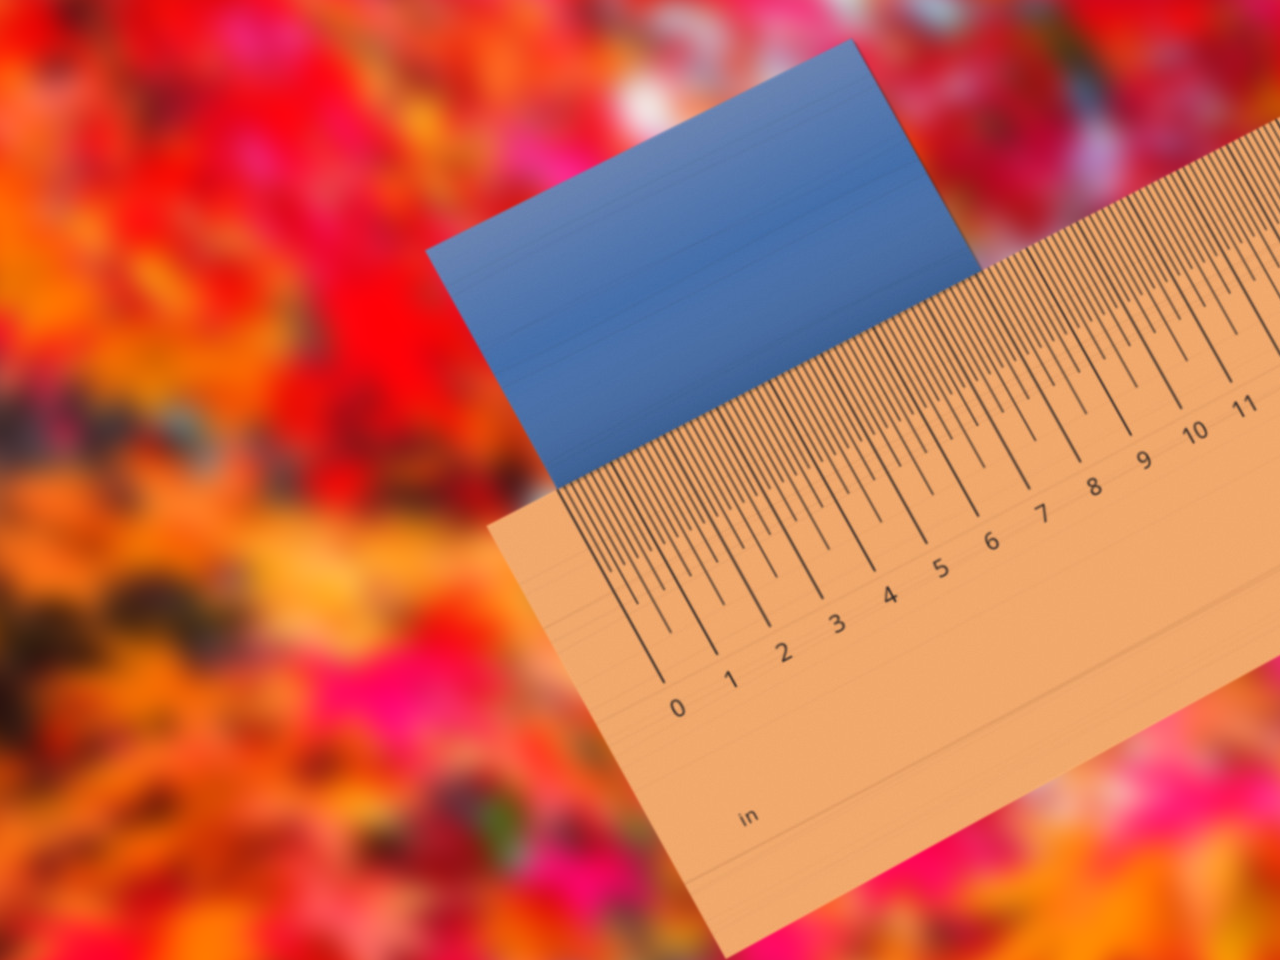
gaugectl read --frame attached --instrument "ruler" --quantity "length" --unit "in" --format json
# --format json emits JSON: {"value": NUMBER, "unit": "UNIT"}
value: {"value": 8.125, "unit": "in"}
